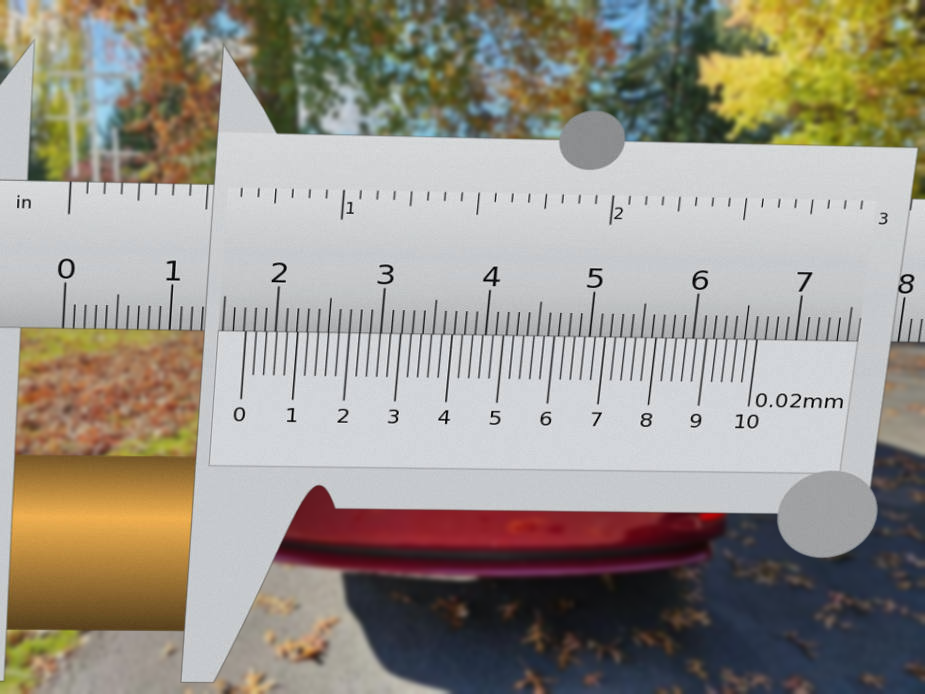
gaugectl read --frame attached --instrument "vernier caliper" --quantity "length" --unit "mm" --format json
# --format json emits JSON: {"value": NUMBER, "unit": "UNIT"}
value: {"value": 17.2, "unit": "mm"}
